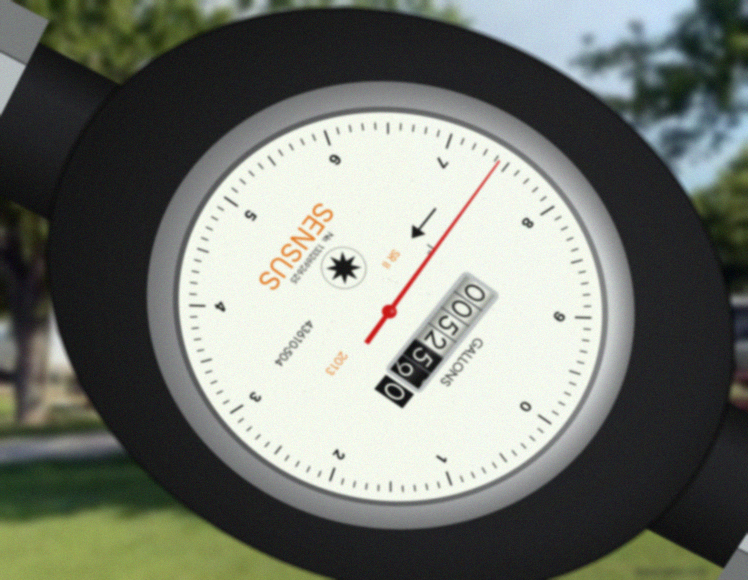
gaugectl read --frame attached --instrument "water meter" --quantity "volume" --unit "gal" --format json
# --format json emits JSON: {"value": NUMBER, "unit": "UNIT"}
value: {"value": 52587.4, "unit": "gal"}
